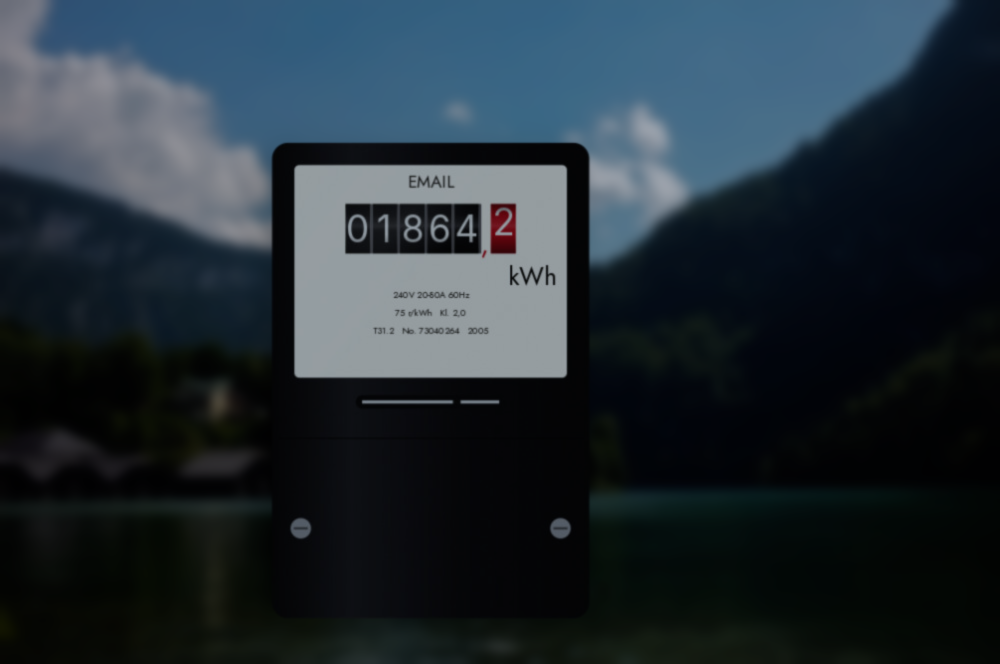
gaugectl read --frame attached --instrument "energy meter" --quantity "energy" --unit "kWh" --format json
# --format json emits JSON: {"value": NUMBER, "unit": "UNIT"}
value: {"value": 1864.2, "unit": "kWh"}
